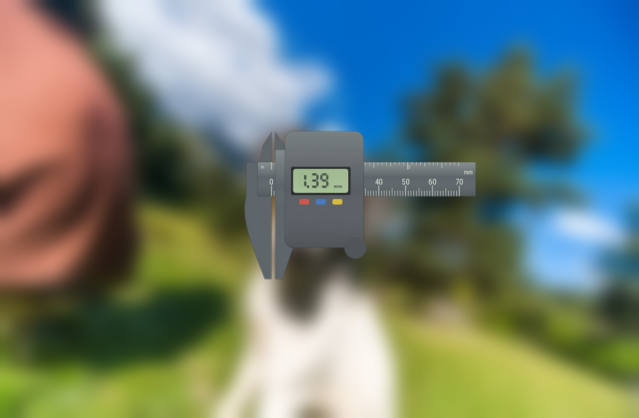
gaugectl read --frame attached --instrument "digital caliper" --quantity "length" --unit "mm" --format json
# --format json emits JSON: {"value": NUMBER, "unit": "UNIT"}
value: {"value": 1.39, "unit": "mm"}
